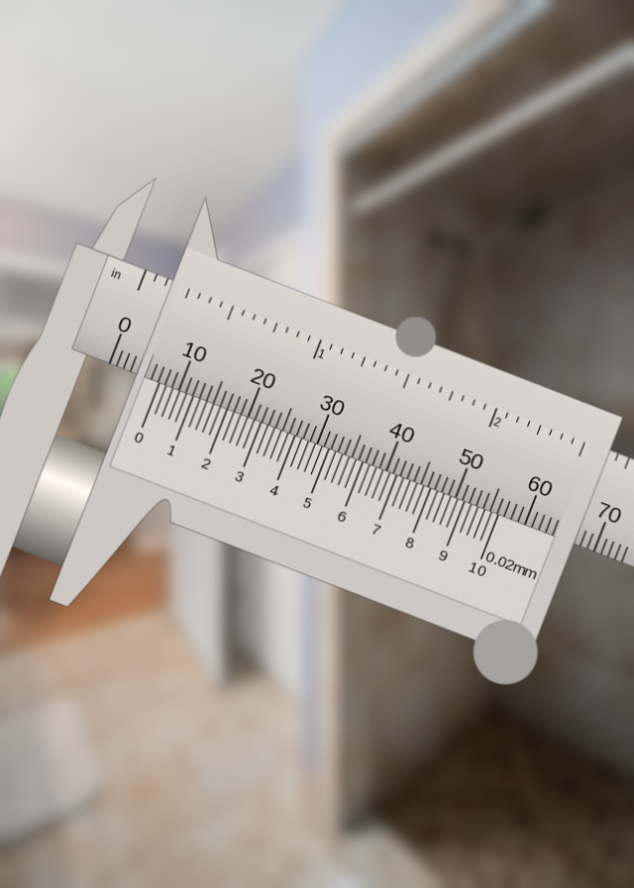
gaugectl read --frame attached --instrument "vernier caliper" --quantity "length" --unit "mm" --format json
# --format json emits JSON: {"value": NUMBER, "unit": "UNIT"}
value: {"value": 7.2, "unit": "mm"}
